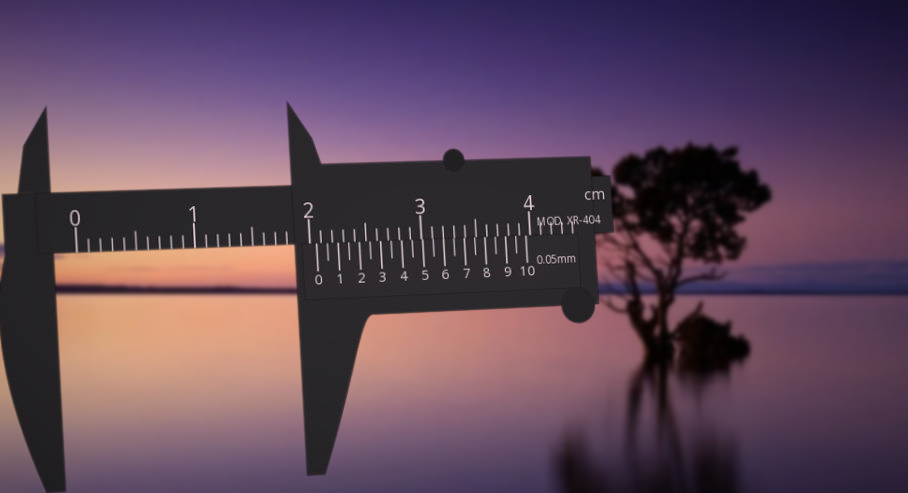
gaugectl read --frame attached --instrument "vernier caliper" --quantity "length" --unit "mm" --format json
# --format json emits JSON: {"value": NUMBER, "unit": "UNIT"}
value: {"value": 20.6, "unit": "mm"}
